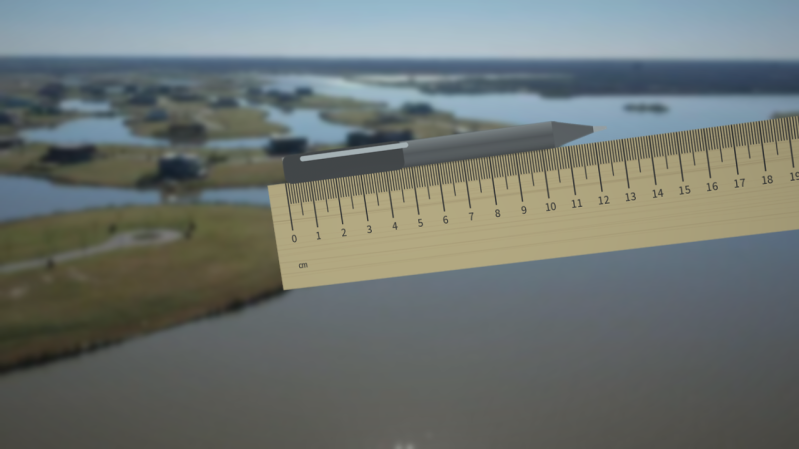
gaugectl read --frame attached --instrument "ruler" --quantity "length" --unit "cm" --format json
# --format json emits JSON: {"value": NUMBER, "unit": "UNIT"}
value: {"value": 12.5, "unit": "cm"}
